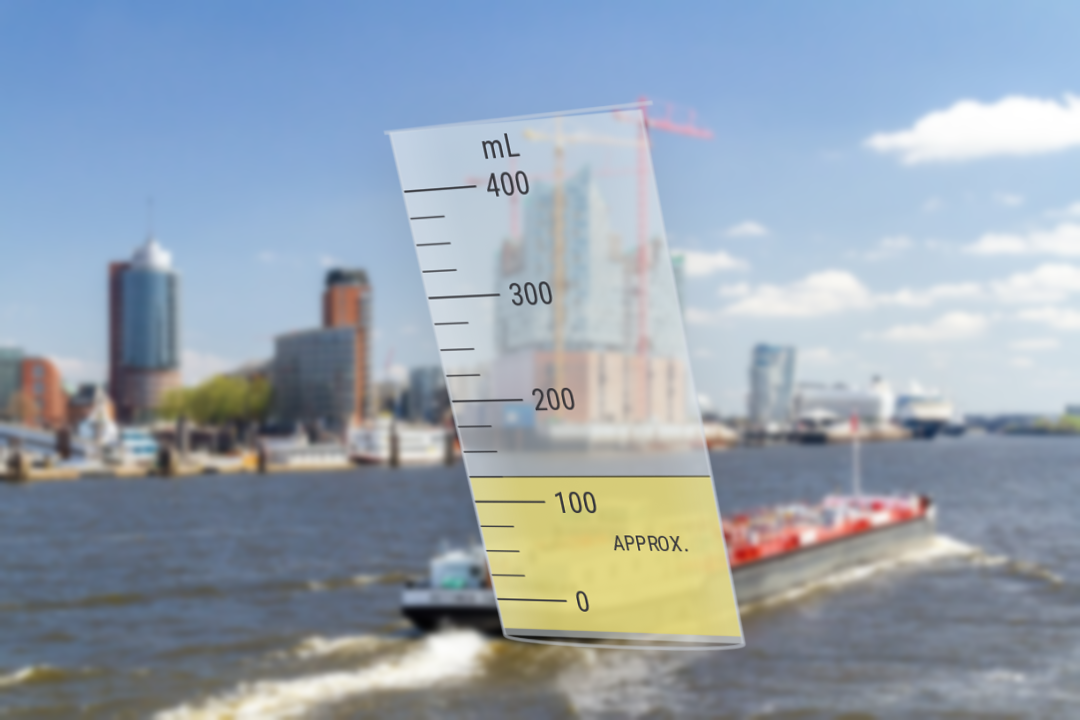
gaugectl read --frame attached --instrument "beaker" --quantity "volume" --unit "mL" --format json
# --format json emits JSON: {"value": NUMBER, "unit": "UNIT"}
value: {"value": 125, "unit": "mL"}
